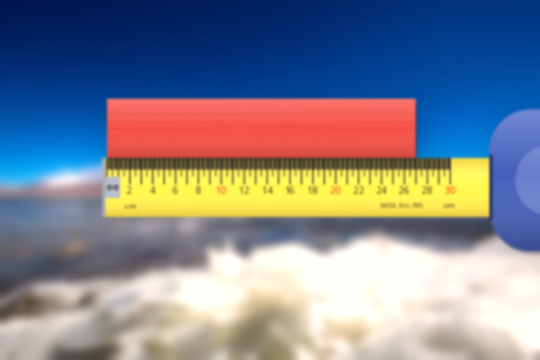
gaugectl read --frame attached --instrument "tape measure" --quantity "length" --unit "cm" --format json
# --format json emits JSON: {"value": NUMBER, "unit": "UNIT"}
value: {"value": 27, "unit": "cm"}
